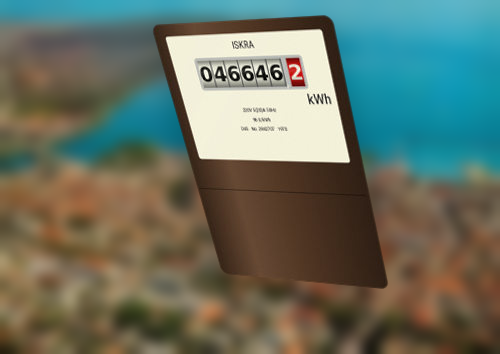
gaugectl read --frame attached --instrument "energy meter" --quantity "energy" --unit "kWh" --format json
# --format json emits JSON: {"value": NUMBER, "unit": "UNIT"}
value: {"value": 46646.2, "unit": "kWh"}
